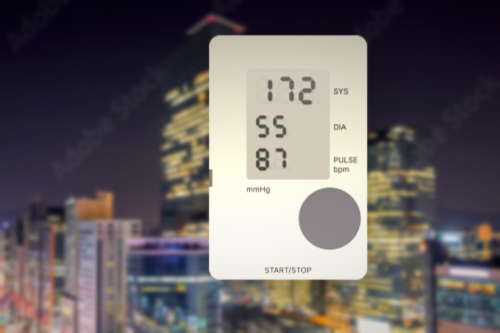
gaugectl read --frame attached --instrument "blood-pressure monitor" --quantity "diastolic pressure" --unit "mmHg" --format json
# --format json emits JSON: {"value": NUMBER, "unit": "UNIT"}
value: {"value": 55, "unit": "mmHg"}
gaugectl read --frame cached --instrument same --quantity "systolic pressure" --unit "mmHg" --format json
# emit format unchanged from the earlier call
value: {"value": 172, "unit": "mmHg"}
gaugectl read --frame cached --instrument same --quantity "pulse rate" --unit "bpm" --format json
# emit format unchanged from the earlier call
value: {"value": 87, "unit": "bpm"}
